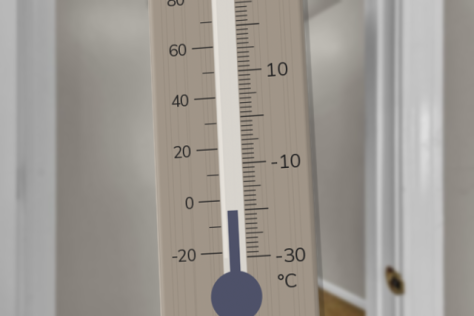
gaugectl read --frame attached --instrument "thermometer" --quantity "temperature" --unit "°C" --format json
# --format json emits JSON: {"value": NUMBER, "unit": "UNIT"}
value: {"value": -20, "unit": "°C"}
